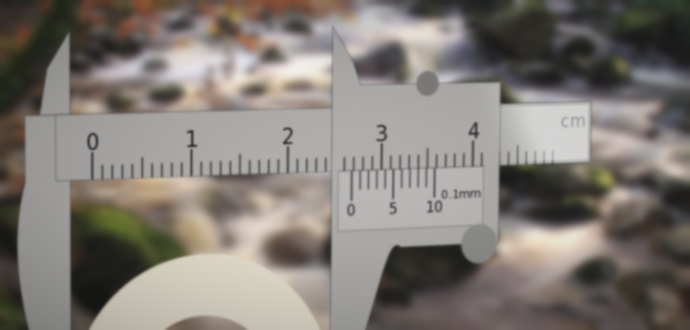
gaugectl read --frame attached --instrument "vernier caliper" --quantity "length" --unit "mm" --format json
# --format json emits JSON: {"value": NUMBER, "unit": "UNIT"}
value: {"value": 26.8, "unit": "mm"}
